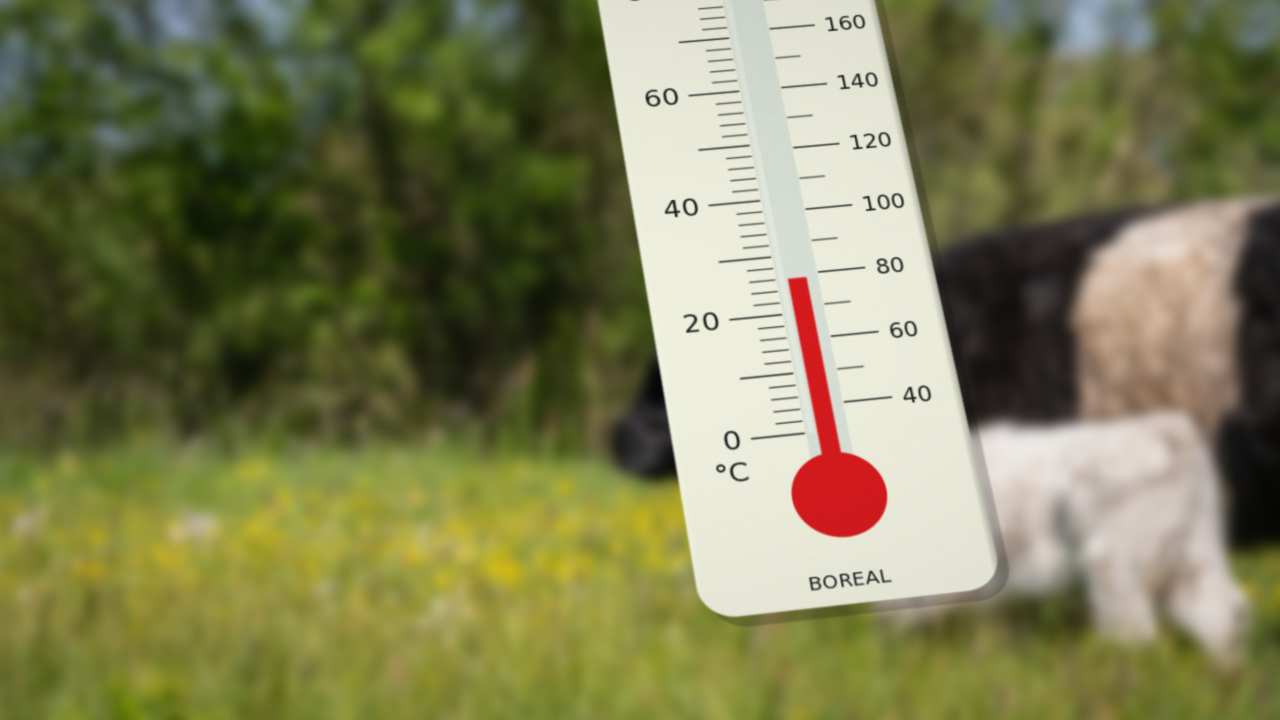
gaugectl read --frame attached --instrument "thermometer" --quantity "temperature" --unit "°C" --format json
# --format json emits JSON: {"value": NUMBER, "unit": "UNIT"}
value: {"value": 26, "unit": "°C"}
